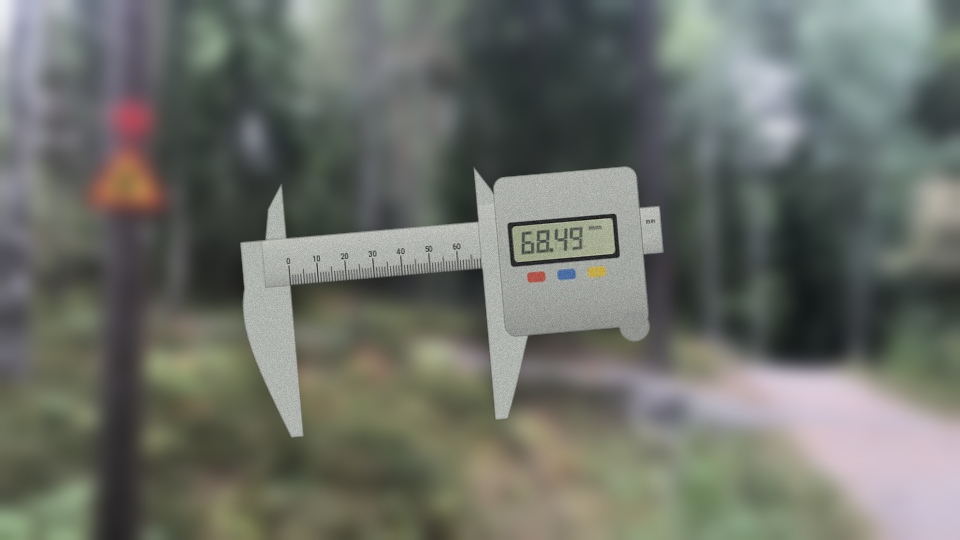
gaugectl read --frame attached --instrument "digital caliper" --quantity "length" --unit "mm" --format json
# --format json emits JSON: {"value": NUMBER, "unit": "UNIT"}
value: {"value": 68.49, "unit": "mm"}
